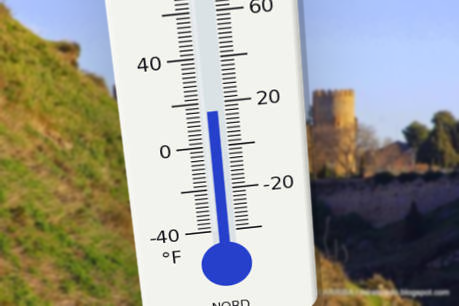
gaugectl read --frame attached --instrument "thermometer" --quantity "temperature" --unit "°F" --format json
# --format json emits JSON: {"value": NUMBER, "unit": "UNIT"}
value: {"value": 16, "unit": "°F"}
